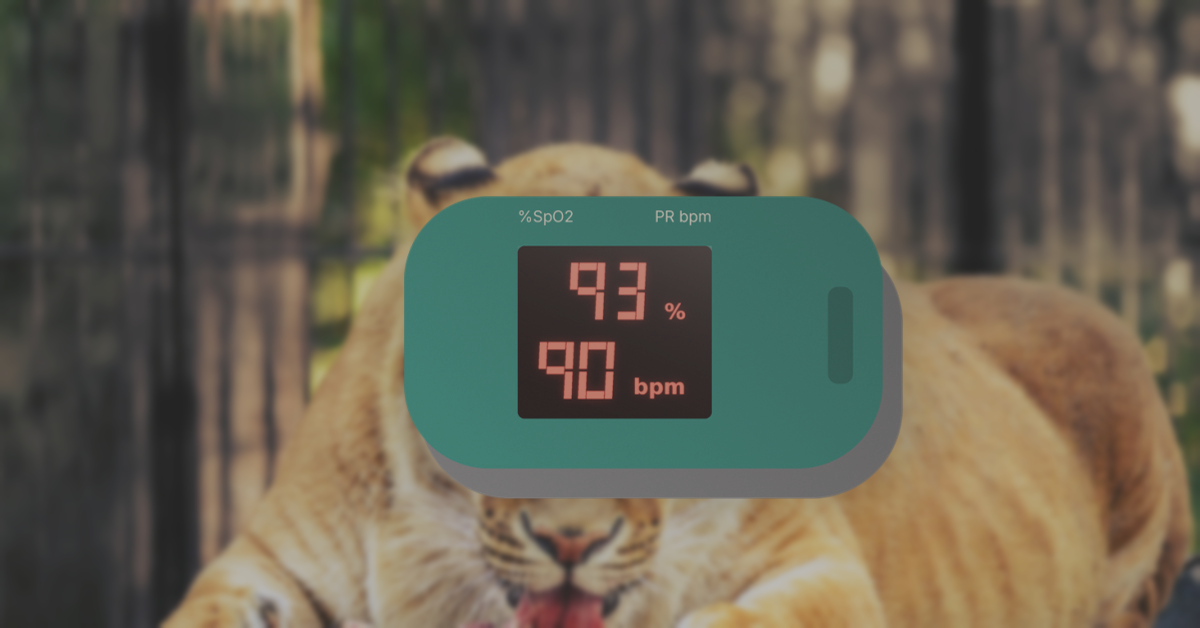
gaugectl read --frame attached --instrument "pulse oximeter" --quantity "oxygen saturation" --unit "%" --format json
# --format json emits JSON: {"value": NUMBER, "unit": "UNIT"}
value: {"value": 93, "unit": "%"}
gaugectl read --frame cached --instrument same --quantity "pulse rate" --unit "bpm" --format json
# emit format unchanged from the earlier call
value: {"value": 90, "unit": "bpm"}
